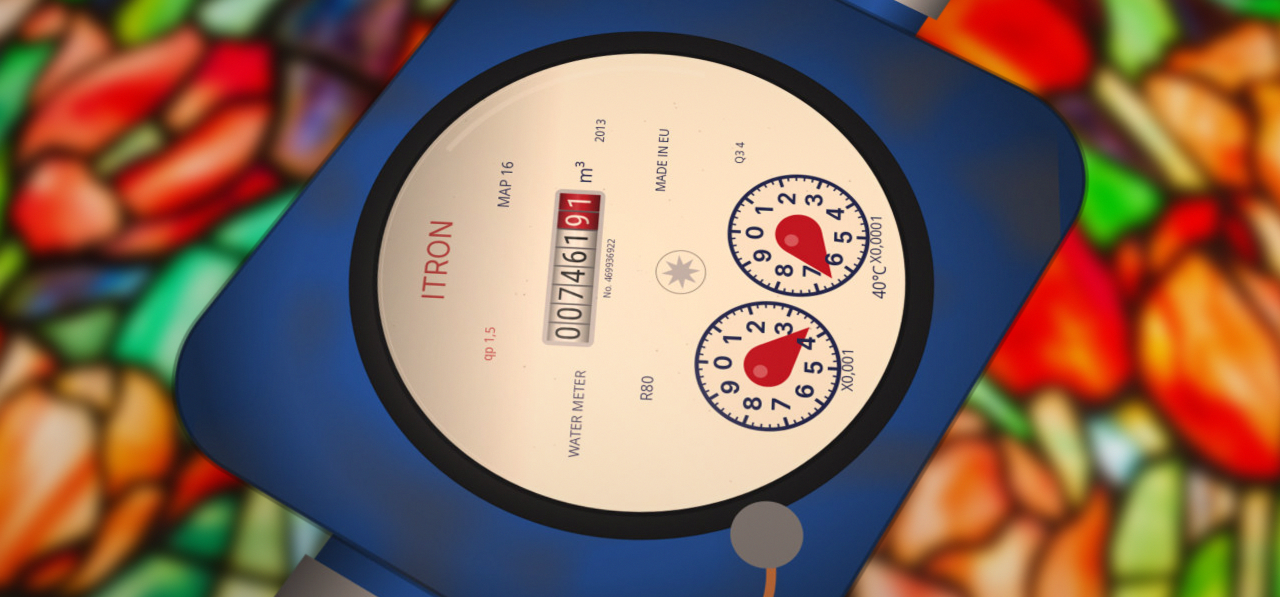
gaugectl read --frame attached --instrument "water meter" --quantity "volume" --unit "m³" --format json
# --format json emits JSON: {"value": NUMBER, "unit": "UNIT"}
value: {"value": 7461.9136, "unit": "m³"}
